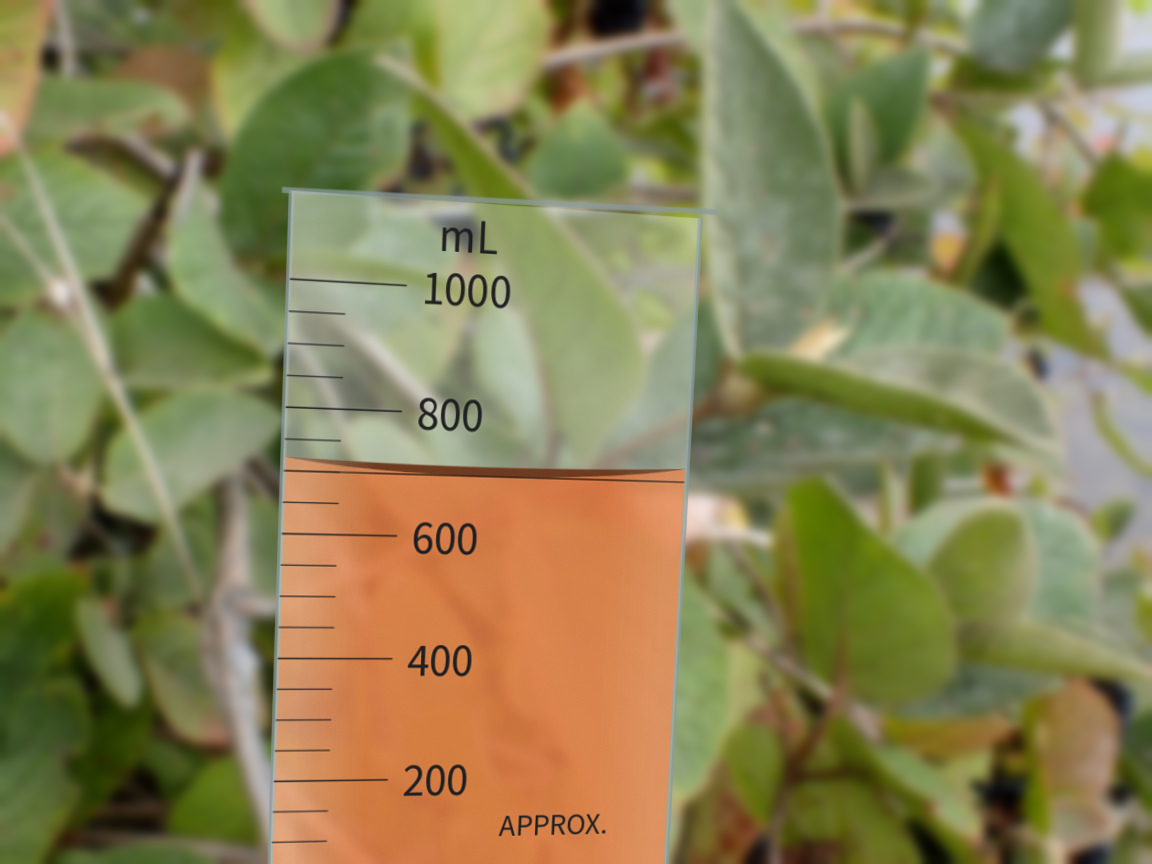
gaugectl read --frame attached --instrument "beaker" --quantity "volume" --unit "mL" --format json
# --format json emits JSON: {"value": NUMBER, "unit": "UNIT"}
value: {"value": 700, "unit": "mL"}
